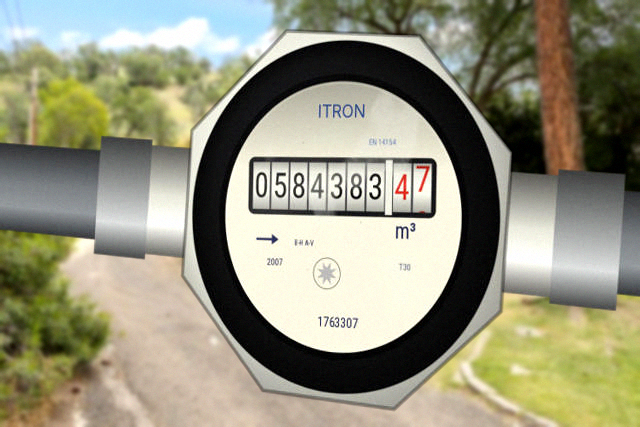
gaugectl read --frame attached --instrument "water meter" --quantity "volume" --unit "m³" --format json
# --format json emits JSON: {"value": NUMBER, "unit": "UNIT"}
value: {"value": 584383.47, "unit": "m³"}
